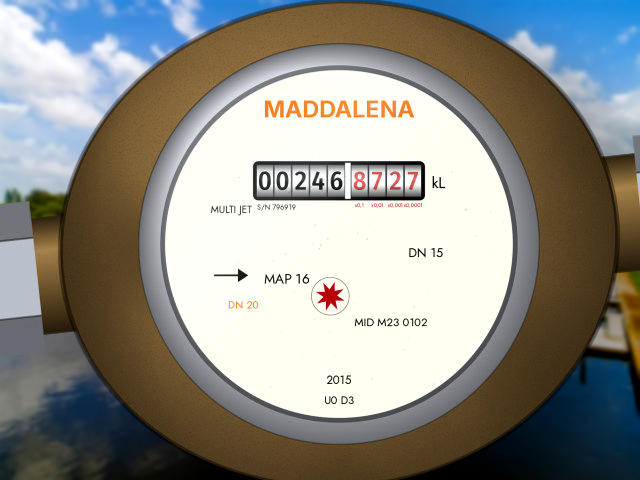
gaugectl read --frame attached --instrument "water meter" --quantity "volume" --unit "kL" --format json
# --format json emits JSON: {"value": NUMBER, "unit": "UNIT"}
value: {"value": 246.8727, "unit": "kL"}
